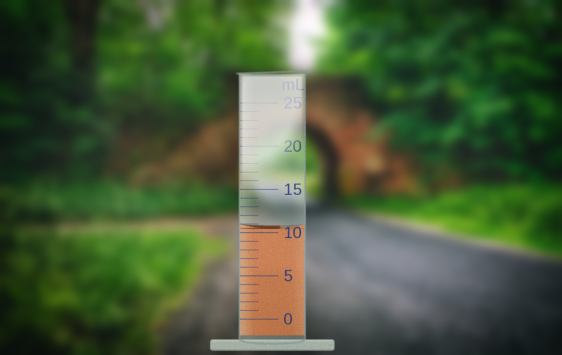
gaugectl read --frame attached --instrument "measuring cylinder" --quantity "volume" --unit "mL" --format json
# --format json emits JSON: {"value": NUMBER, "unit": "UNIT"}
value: {"value": 10.5, "unit": "mL"}
